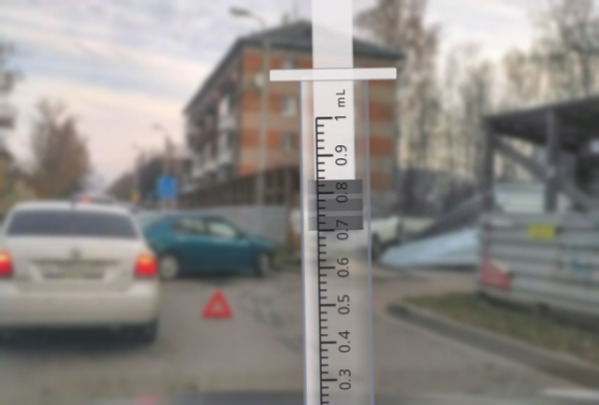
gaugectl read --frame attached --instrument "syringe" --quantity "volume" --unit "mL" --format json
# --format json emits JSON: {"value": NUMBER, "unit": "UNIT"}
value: {"value": 0.7, "unit": "mL"}
